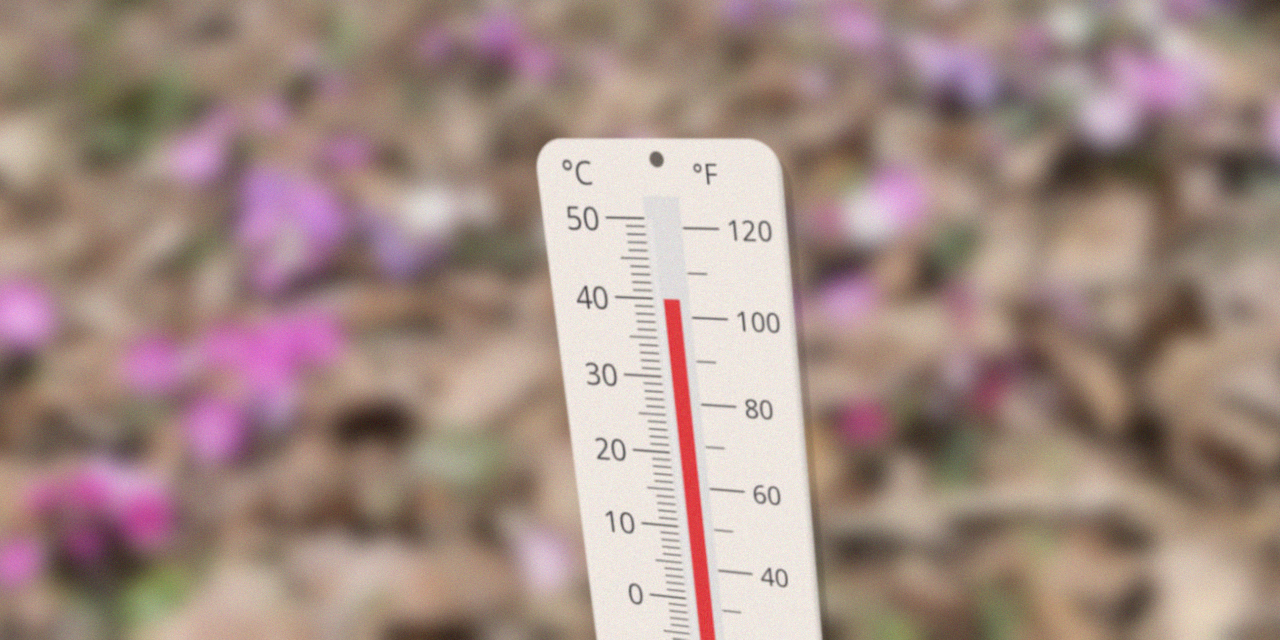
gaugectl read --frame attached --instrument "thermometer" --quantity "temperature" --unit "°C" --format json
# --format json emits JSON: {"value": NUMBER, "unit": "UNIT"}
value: {"value": 40, "unit": "°C"}
